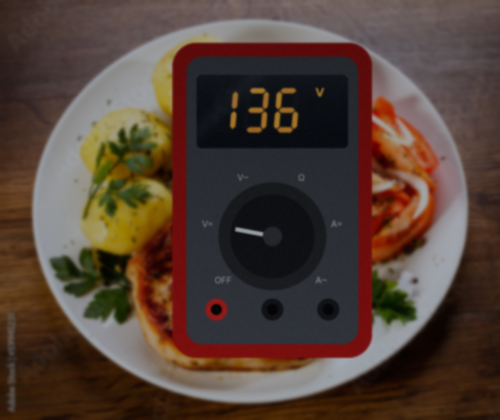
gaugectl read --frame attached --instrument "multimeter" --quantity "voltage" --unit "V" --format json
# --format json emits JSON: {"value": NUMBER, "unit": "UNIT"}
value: {"value": 136, "unit": "V"}
